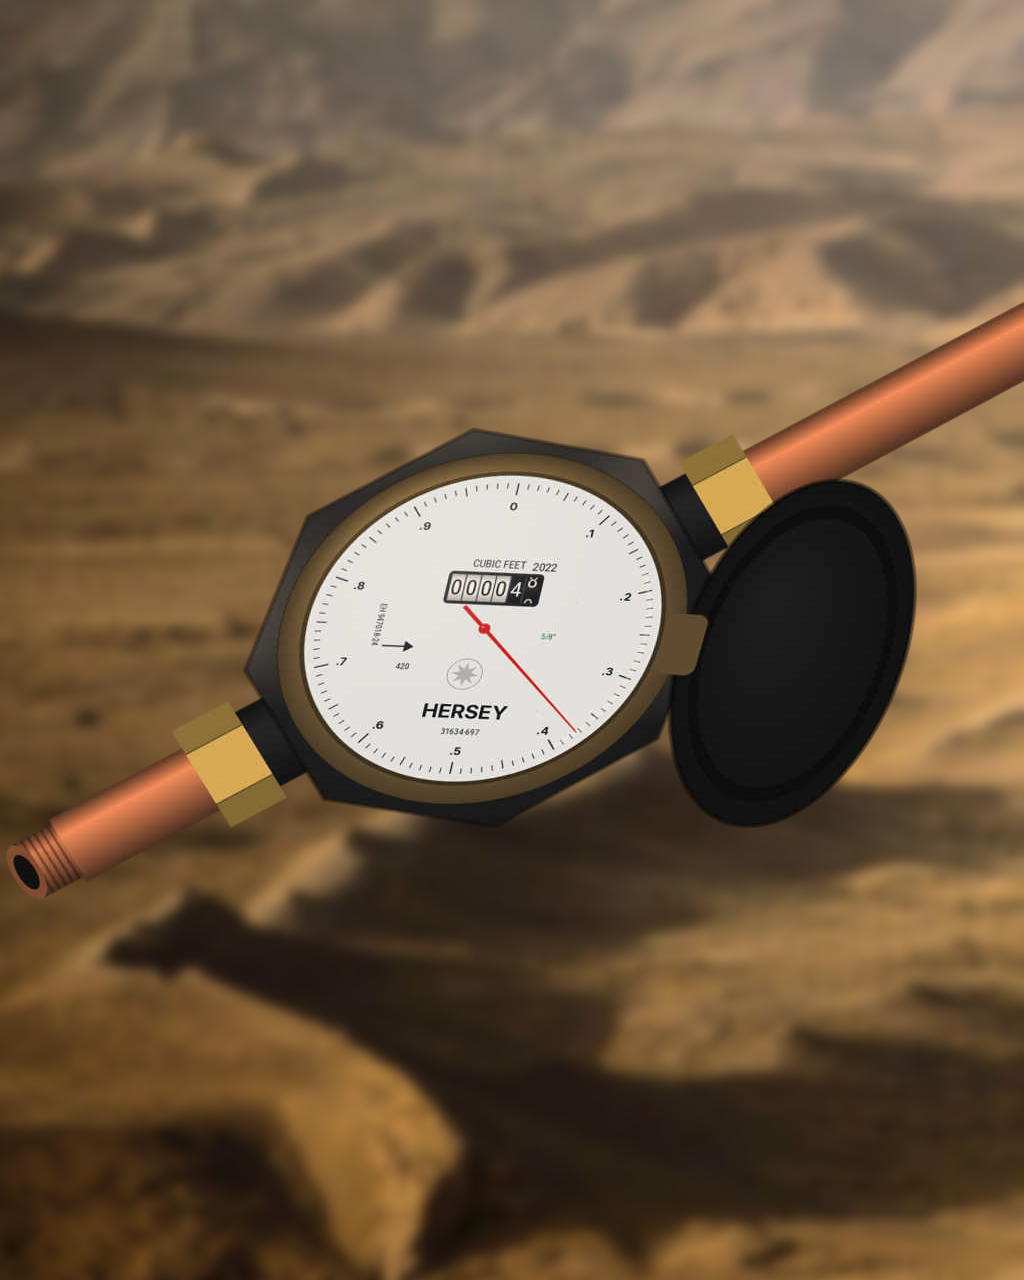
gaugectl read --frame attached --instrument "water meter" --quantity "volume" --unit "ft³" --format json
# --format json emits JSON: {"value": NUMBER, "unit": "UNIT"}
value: {"value": 48.37, "unit": "ft³"}
